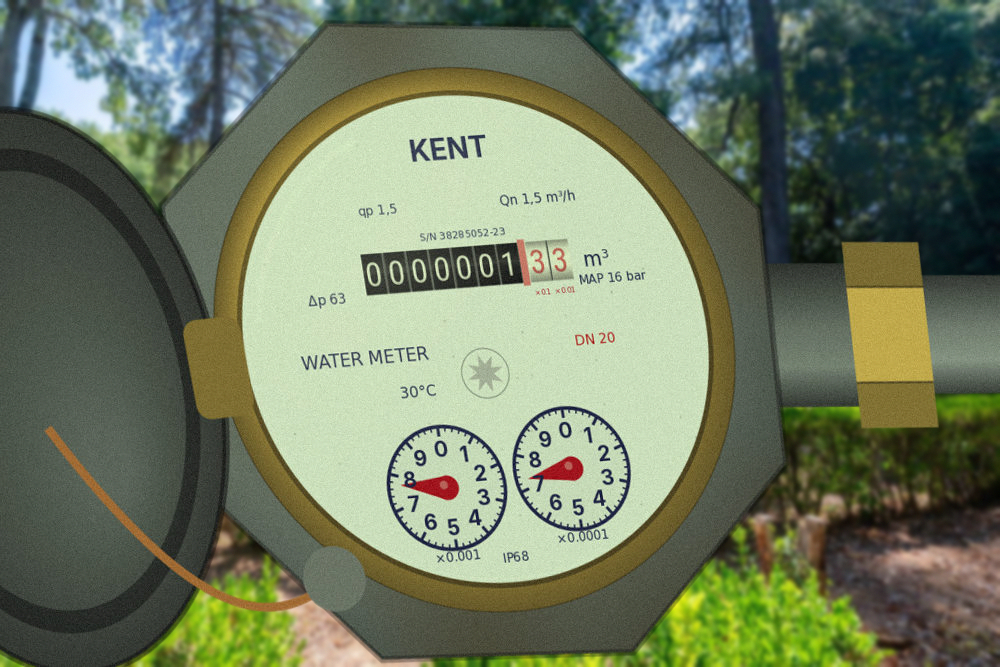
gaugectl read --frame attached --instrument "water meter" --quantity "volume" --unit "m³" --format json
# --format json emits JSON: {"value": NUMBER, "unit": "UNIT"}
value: {"value": 1.3377, "unit": "m³"}
